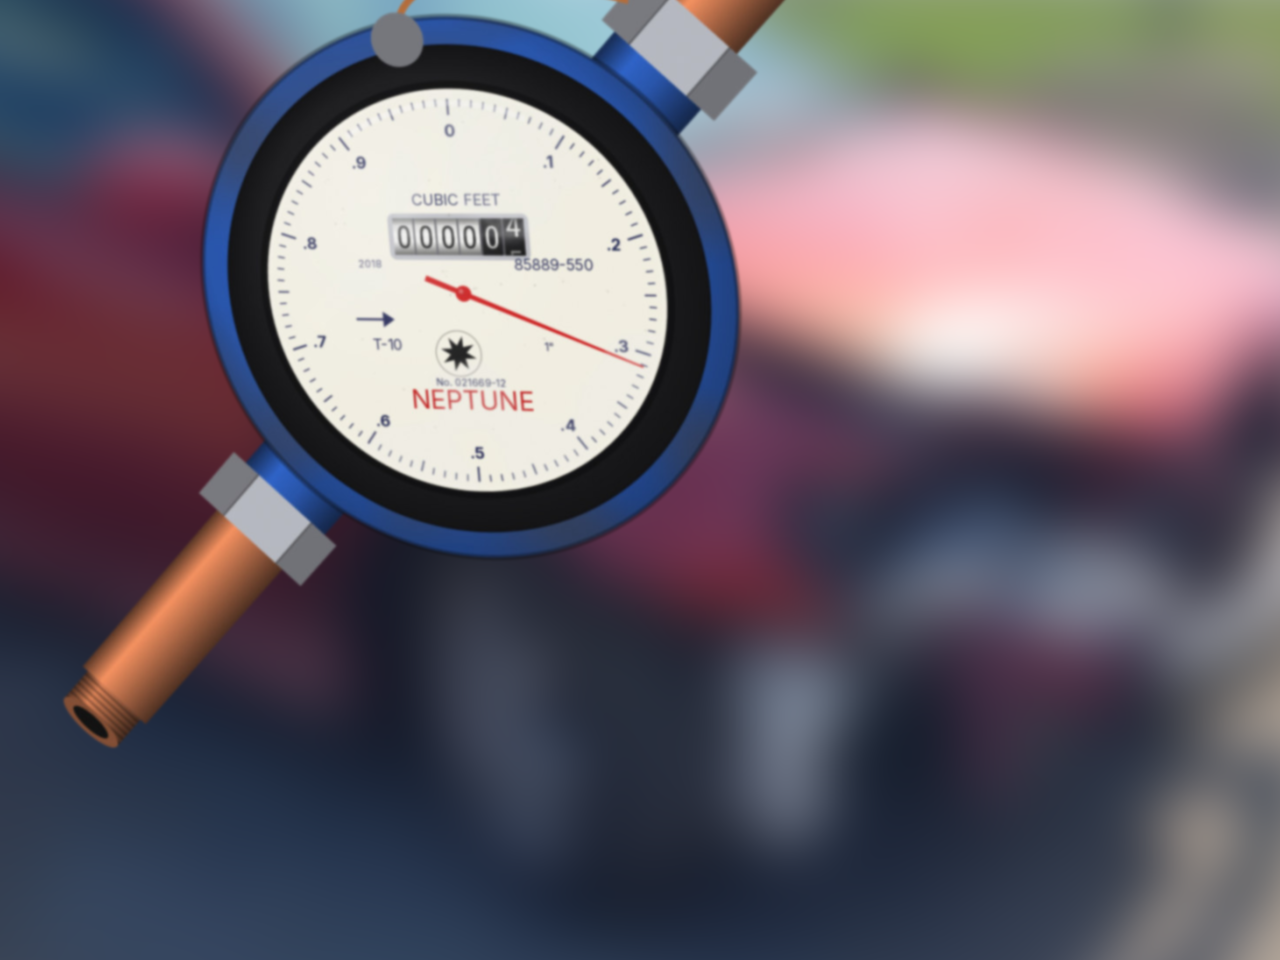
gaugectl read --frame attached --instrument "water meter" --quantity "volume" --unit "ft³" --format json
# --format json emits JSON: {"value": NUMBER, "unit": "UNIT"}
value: {"value": 4.31, "unit": "ft³"}
